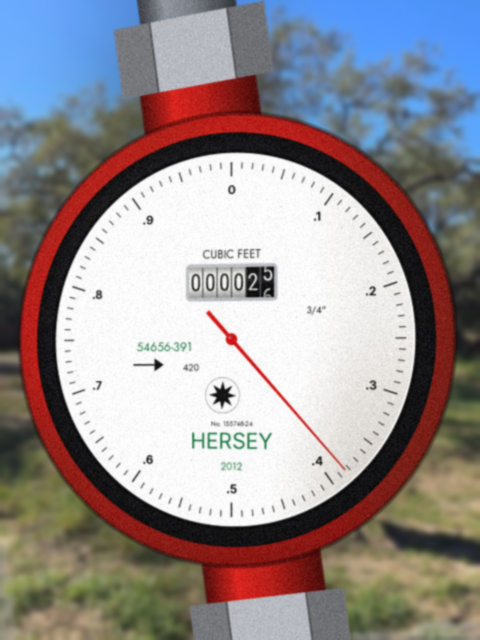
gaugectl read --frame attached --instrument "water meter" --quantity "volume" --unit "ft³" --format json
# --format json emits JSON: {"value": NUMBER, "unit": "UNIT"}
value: {"value": 25.38, "unit": "ft³"}
